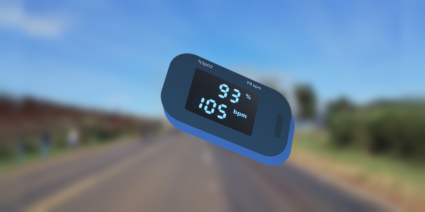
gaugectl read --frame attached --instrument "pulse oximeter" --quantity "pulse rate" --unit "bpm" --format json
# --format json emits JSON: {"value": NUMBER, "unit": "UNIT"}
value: {"value": 105, "unit": "bpm"}
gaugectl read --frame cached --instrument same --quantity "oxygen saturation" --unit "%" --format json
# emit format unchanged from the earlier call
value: {"value": 93, "unit": "%"}
